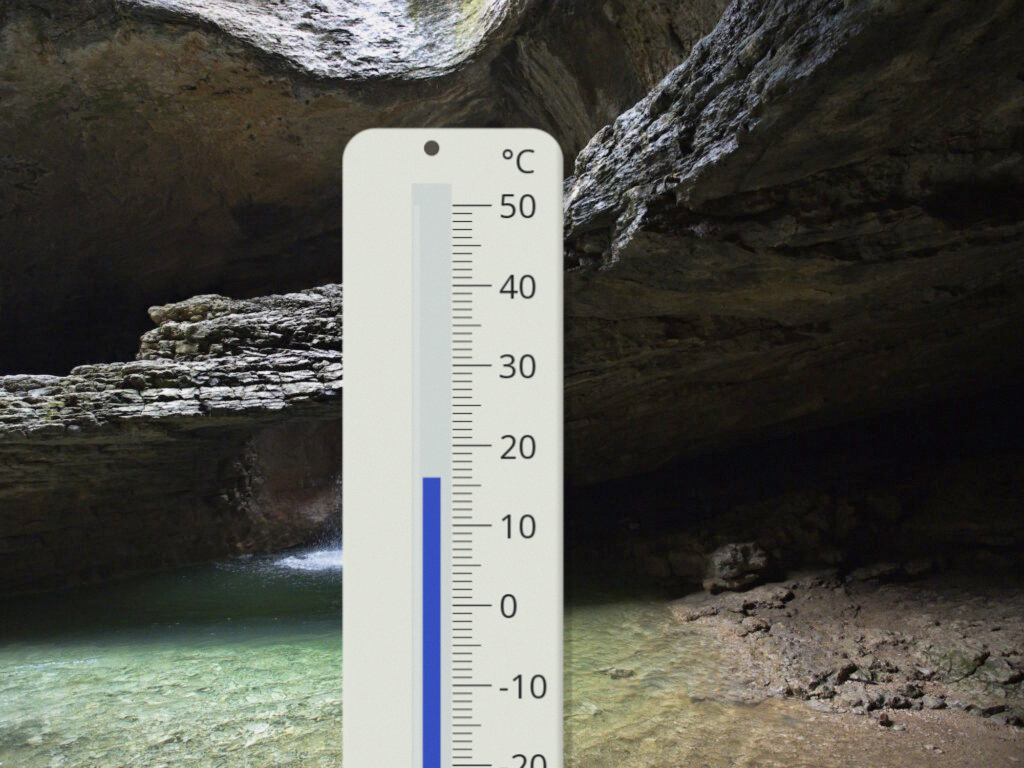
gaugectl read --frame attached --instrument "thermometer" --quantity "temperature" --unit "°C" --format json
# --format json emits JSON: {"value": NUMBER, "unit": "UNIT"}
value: {"value": 16, "unit": "°C"}
